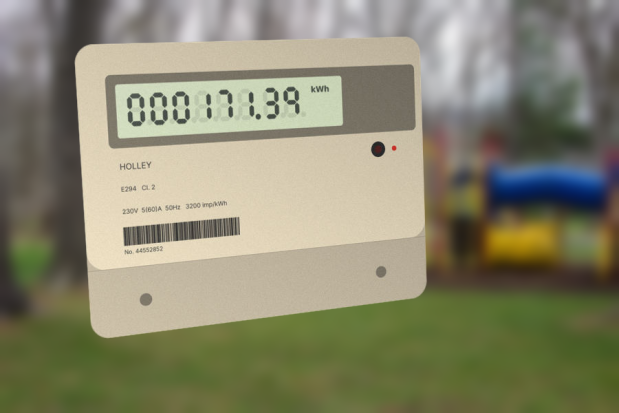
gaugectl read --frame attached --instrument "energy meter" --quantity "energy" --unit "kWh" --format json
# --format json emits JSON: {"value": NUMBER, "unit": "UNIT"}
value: {"value": 171.39, "unit": "kWh"}
